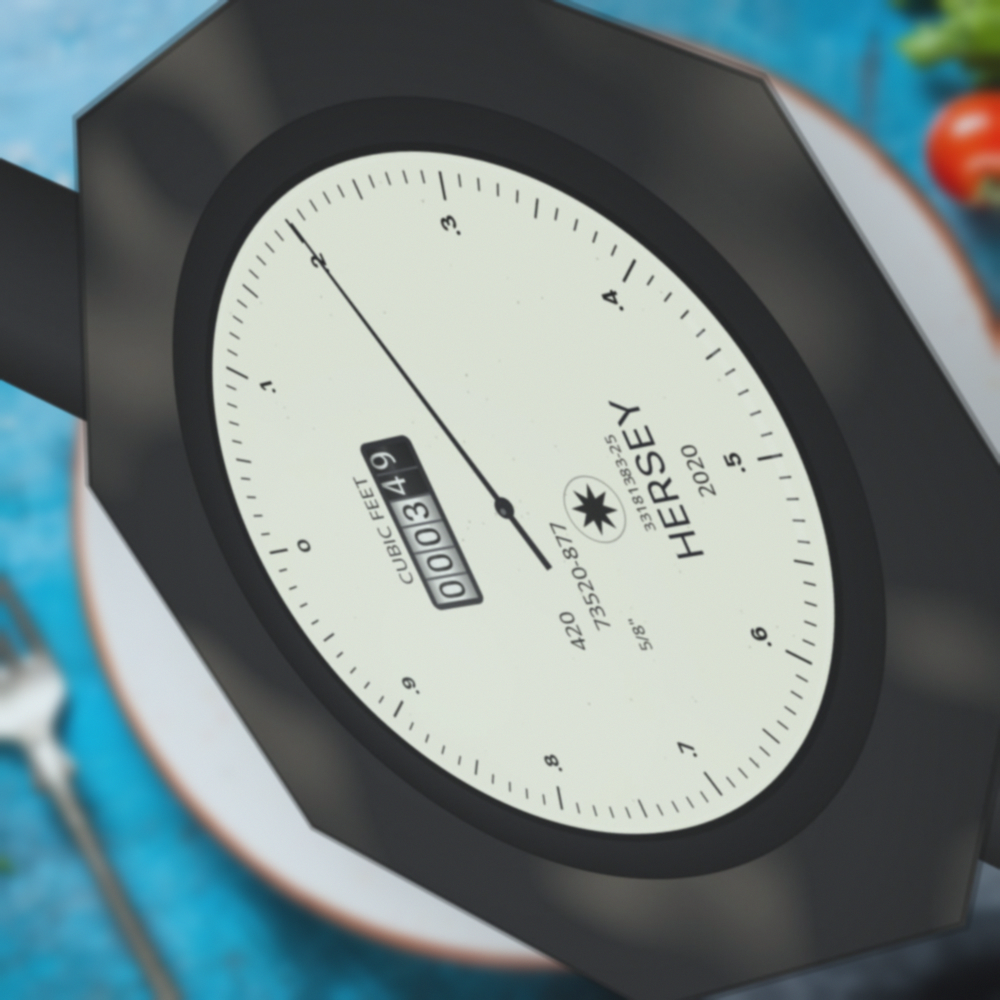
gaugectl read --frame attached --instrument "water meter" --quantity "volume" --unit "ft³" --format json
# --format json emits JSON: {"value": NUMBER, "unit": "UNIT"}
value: {"value": 349.20, "unit": "ft³"}
